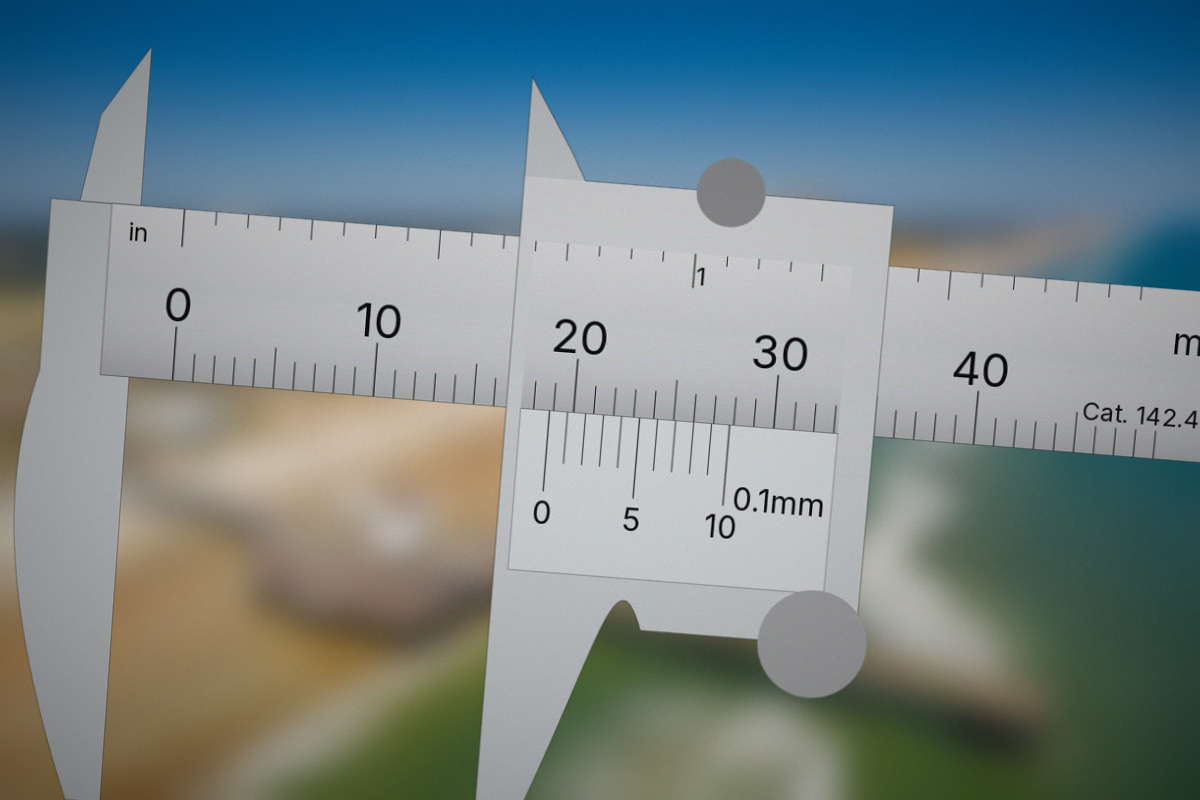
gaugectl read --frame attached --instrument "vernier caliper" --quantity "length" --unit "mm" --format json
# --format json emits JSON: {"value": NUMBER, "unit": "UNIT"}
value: {"value": 18.8, "unit": "mm"}
